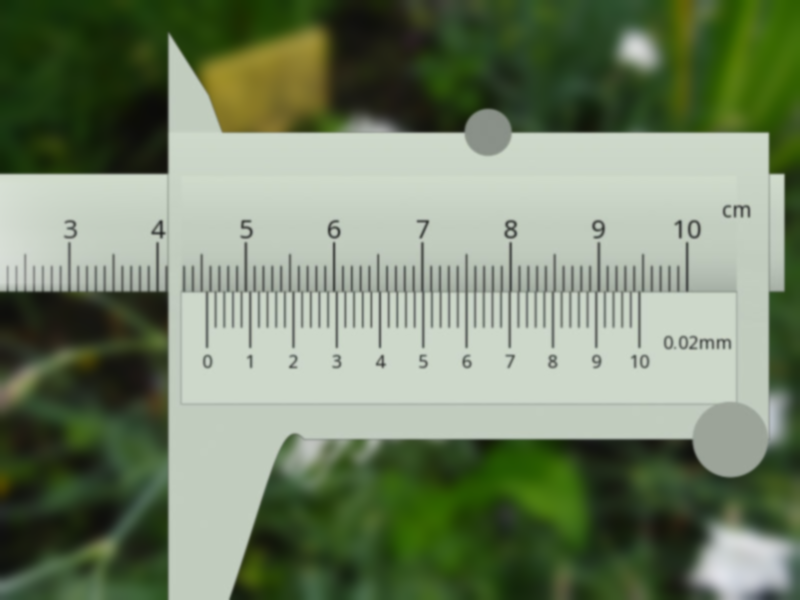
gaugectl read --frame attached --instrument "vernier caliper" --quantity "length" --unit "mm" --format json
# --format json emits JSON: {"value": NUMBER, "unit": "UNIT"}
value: {"value": 45.6, "unit": "mm"}
